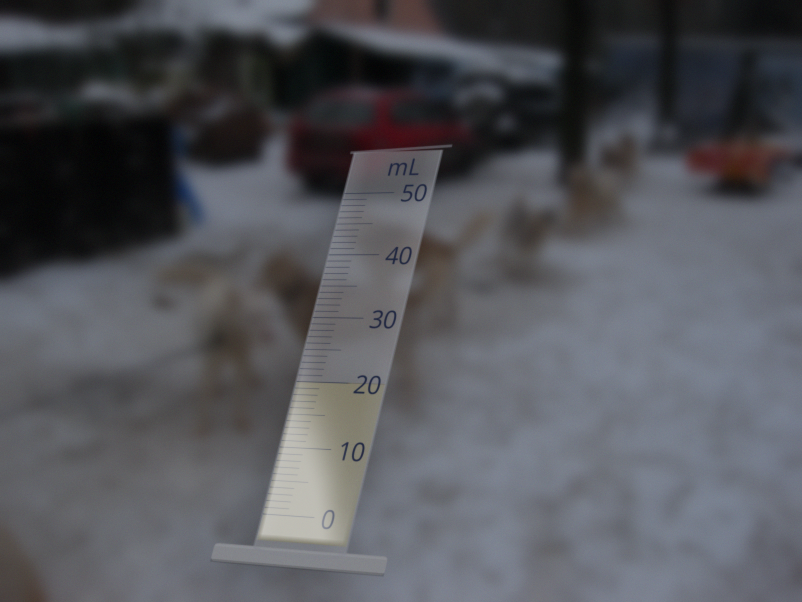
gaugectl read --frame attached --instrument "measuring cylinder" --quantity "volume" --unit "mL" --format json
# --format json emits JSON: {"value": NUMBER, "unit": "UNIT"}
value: {"value": 20, "unit": "mL"}
